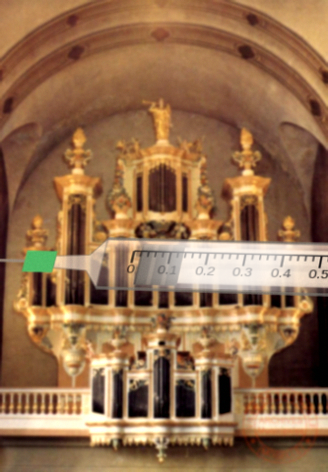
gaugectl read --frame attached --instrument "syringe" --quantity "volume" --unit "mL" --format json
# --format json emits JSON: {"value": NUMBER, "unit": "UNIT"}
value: {"value": 0.02, "unit": "mL"}
